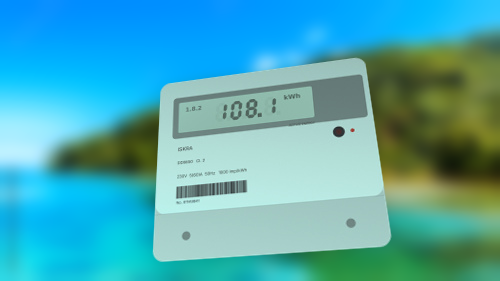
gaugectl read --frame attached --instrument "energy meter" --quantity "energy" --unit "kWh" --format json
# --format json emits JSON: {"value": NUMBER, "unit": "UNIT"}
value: {"value": 108.1, "unit": "kWh"}
